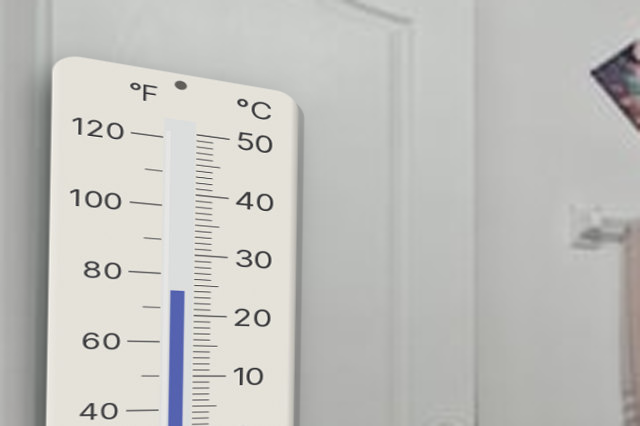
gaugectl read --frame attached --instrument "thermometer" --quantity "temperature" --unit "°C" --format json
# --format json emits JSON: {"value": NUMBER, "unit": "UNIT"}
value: {"value": 24, "unit": "°C"}
